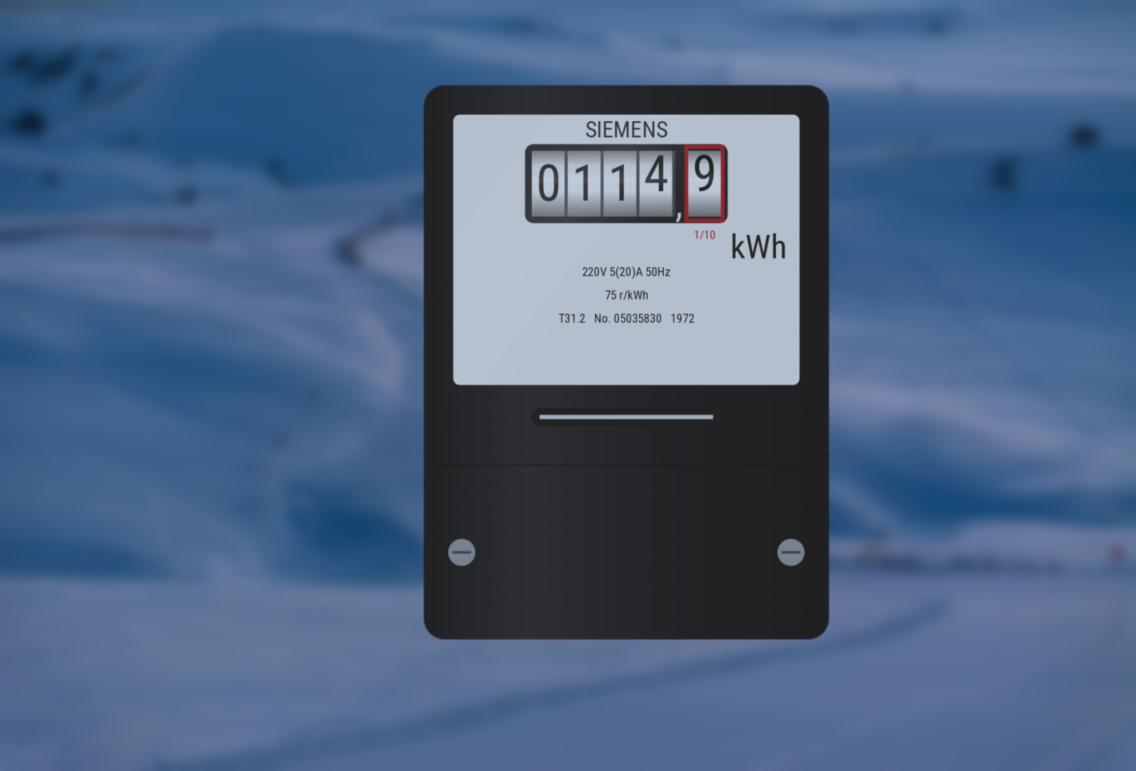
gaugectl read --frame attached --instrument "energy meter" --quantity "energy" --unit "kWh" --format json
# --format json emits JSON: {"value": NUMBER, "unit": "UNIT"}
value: {"value": 114.9, "unit": "kWh"}
